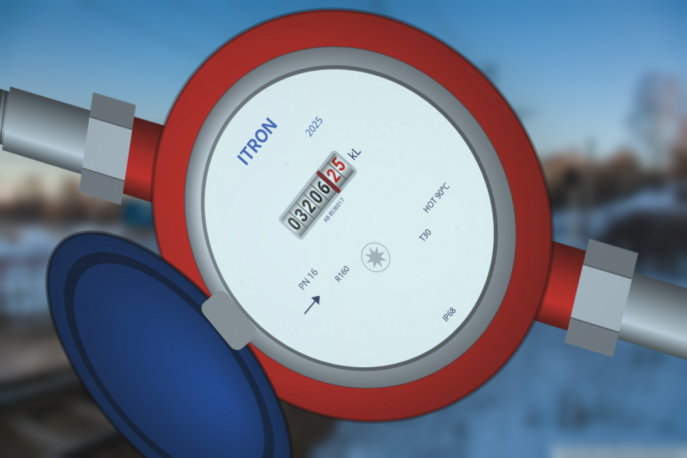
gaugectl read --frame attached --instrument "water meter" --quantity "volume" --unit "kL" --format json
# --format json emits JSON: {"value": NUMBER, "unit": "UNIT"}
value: {"value": 3206.25, "unit": "kL"}
